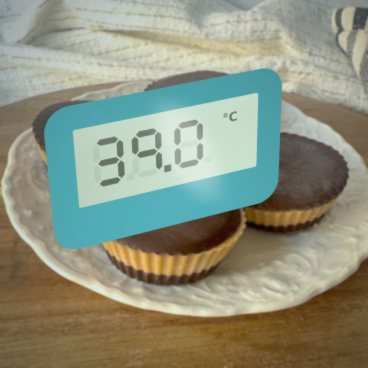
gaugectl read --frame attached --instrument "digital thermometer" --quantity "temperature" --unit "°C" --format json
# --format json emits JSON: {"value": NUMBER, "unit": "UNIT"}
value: {"value": 39.0, "unit": "°C"}
